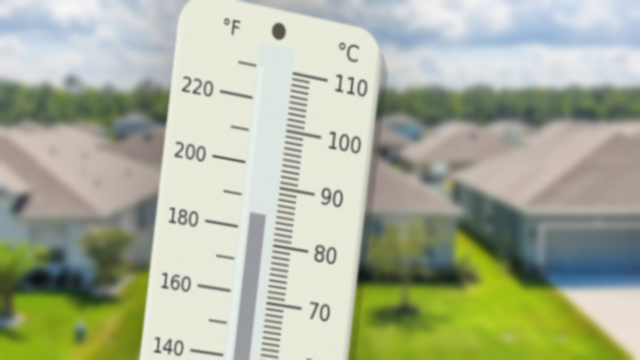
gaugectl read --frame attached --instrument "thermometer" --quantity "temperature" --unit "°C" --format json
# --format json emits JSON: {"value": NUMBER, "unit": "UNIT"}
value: {"value": 85, "unit": "°C"}
